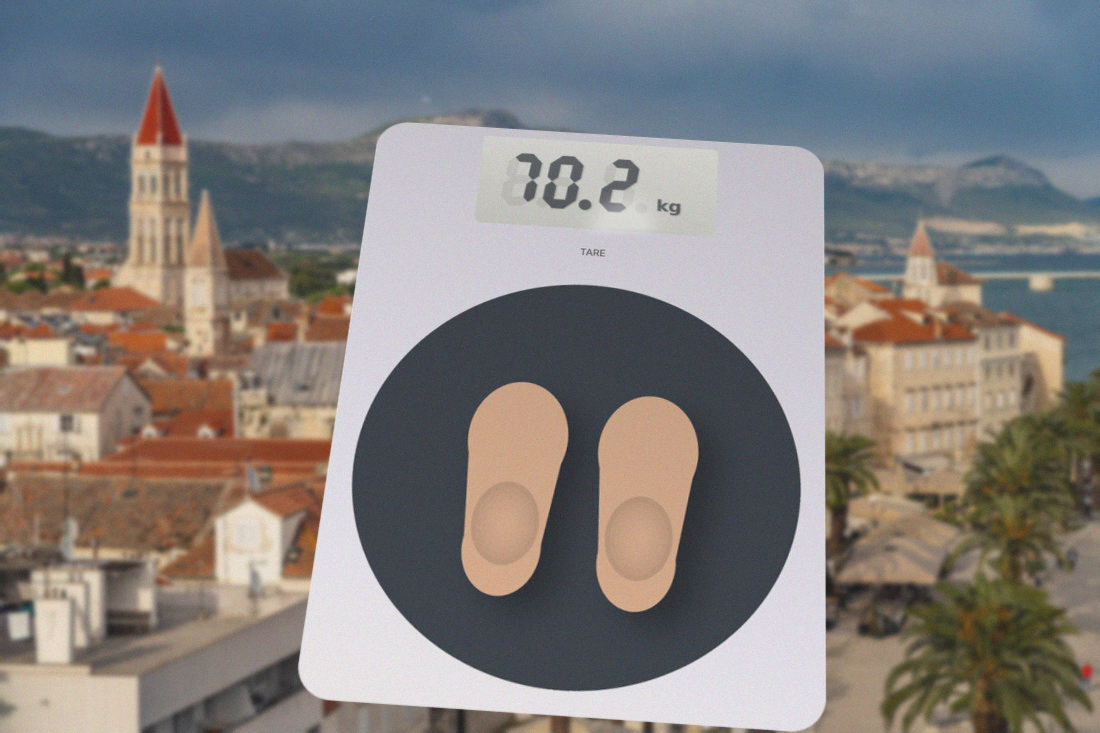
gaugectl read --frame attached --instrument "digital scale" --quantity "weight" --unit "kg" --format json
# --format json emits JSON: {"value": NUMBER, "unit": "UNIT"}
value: {"value": 70.2, "unit": "kg"}
